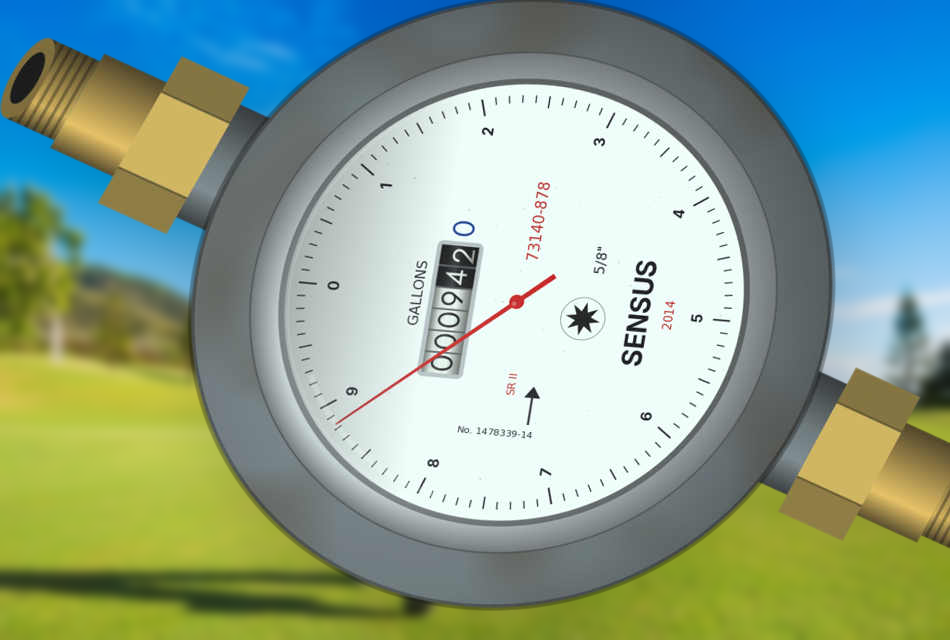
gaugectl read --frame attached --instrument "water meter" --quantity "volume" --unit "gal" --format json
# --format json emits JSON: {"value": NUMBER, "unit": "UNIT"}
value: {"value": 9418.8, "unit": "gal"}
